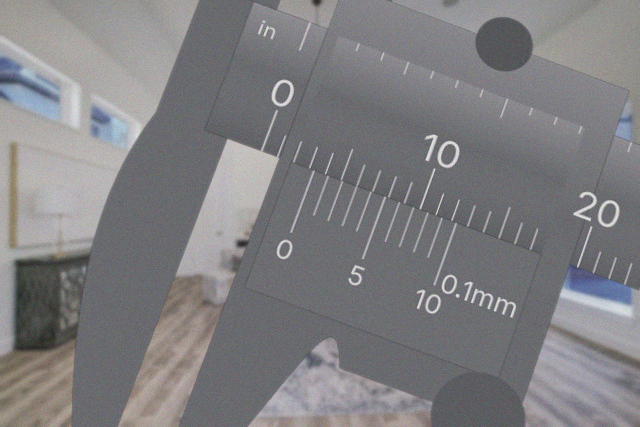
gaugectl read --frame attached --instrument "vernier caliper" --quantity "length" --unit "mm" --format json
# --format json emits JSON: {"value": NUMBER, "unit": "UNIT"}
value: {"value": 3.3, "unit": "mm"}
